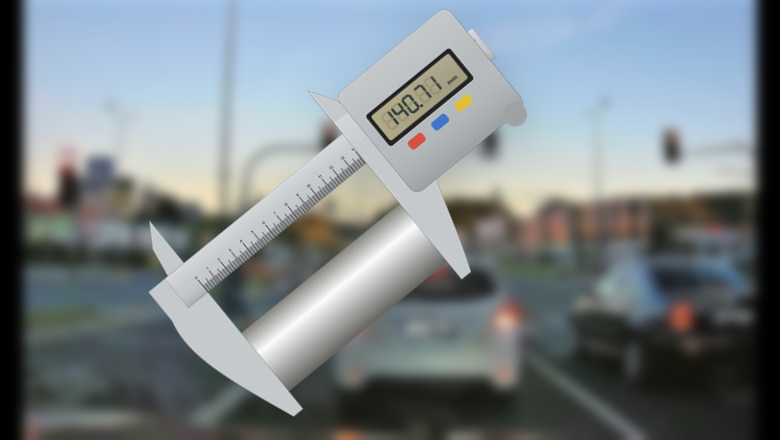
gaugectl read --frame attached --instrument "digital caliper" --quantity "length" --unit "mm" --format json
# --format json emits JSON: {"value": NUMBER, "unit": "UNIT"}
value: {"value": 140.71, "unit": "mm"}
